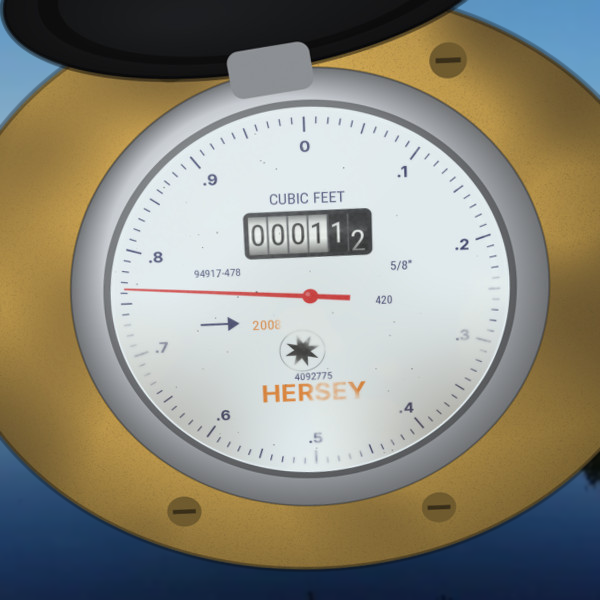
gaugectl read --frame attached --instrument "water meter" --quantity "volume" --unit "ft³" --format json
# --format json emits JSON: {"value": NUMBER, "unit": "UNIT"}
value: {"value": 111.76, "unit": "ft³"}
